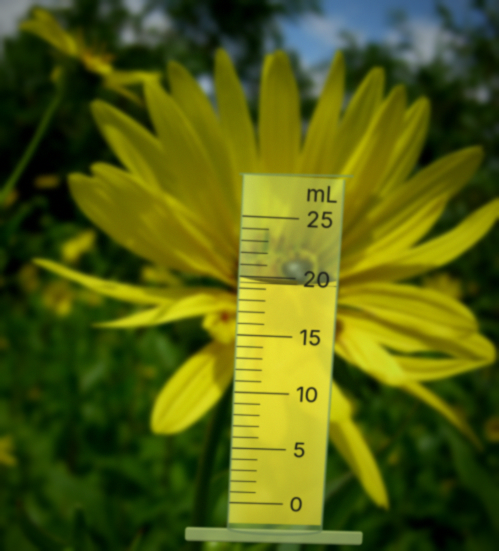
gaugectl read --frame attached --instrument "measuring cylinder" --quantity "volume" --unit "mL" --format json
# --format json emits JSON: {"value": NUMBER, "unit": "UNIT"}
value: {"value": 19.5, "unit": "mL"}
